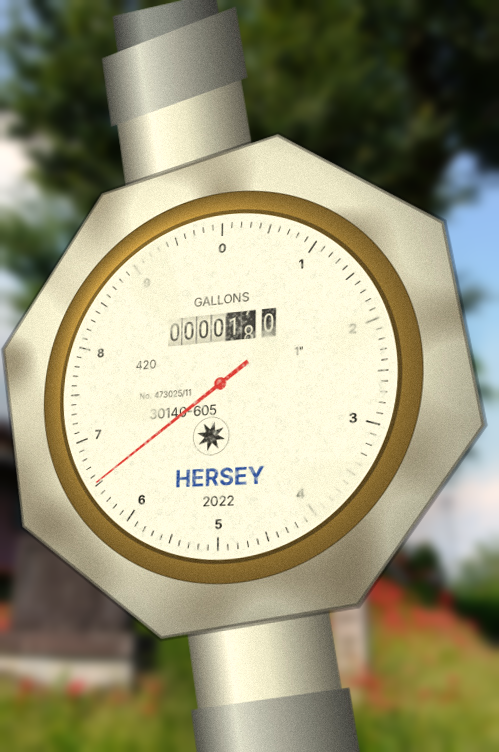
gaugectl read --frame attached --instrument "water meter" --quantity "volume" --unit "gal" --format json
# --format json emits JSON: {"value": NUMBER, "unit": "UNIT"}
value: {"value": 176.5, "unit": "gal"}
